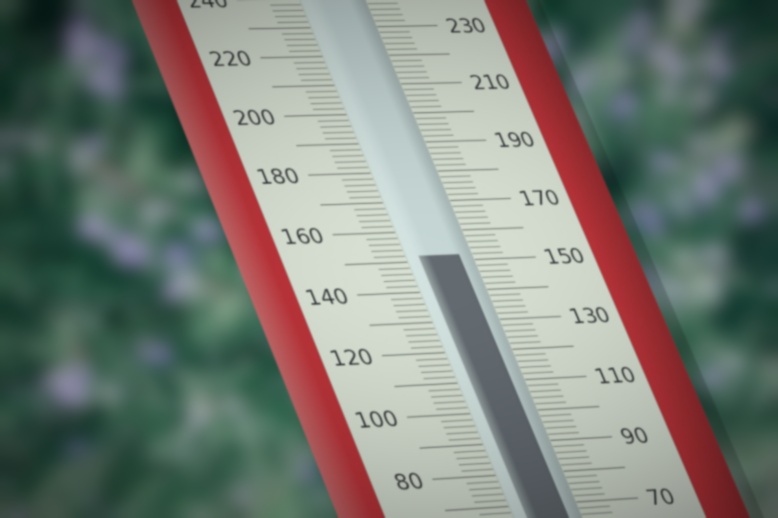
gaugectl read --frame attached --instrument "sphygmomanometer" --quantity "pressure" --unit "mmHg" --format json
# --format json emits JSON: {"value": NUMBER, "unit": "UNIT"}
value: {"value": 152, "unit": "mmHg"}
